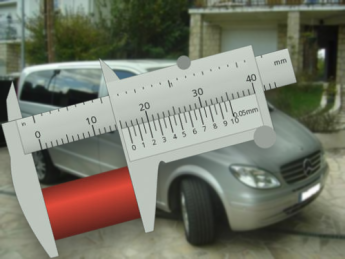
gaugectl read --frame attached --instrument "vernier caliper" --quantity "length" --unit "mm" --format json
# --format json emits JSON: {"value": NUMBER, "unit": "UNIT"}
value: {"value": 16.2, "unit": "mm"}
